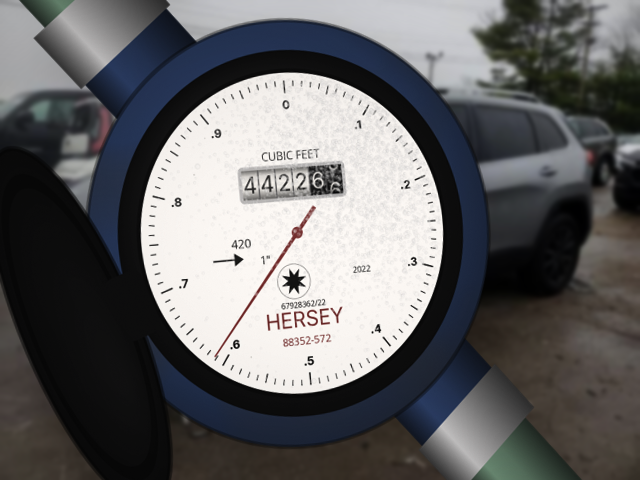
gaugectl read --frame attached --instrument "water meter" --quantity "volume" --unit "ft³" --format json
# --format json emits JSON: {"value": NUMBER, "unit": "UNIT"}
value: {"value": 442265.61, "unit": "ft³"}
